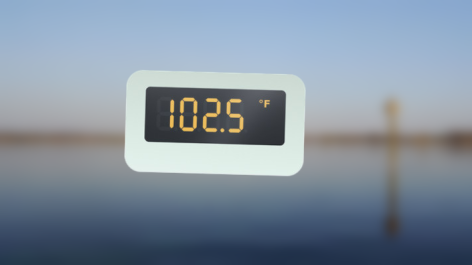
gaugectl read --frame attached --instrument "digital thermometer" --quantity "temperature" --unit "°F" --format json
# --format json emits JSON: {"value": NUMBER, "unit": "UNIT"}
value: {"value": 102.5, "unit": "°F"}
